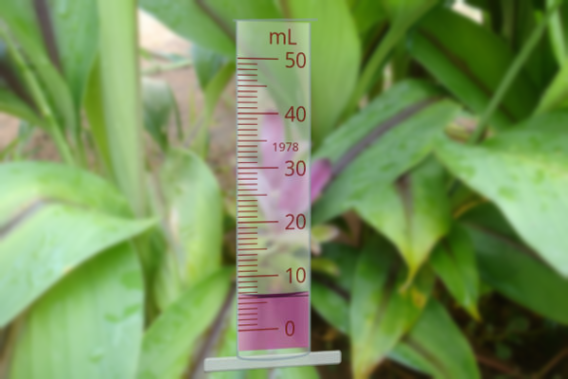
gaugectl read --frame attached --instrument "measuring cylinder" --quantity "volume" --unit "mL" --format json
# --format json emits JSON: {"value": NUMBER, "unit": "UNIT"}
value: {"value": 6, "unit": "mL"}
